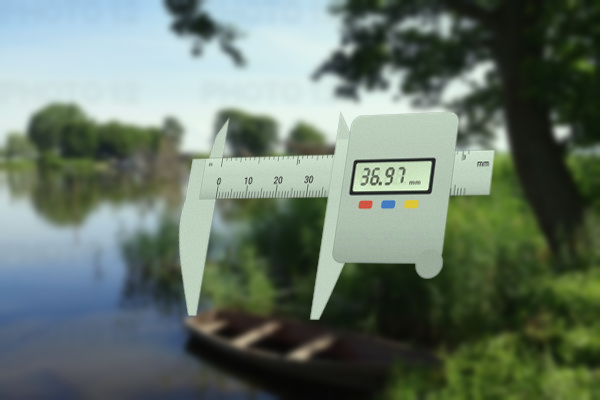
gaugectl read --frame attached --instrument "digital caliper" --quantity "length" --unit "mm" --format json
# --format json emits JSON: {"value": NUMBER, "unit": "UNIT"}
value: {"value": 36.97, "unit": "mm"}
